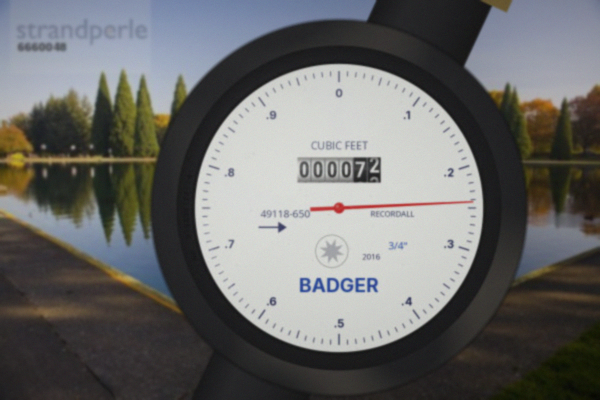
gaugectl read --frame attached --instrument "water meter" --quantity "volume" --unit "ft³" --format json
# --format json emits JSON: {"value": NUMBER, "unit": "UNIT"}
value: {"value": 72.24, "unit": "ft³"}
